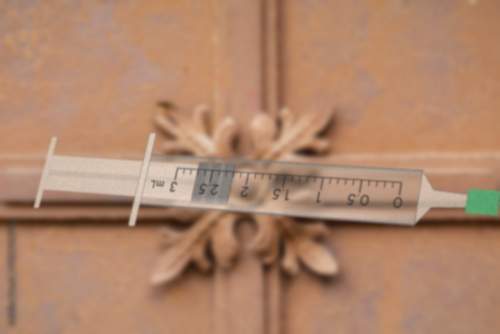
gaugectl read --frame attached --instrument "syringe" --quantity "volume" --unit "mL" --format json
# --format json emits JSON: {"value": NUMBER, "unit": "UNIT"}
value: {"value": 2.2, "unit": "mL"}
